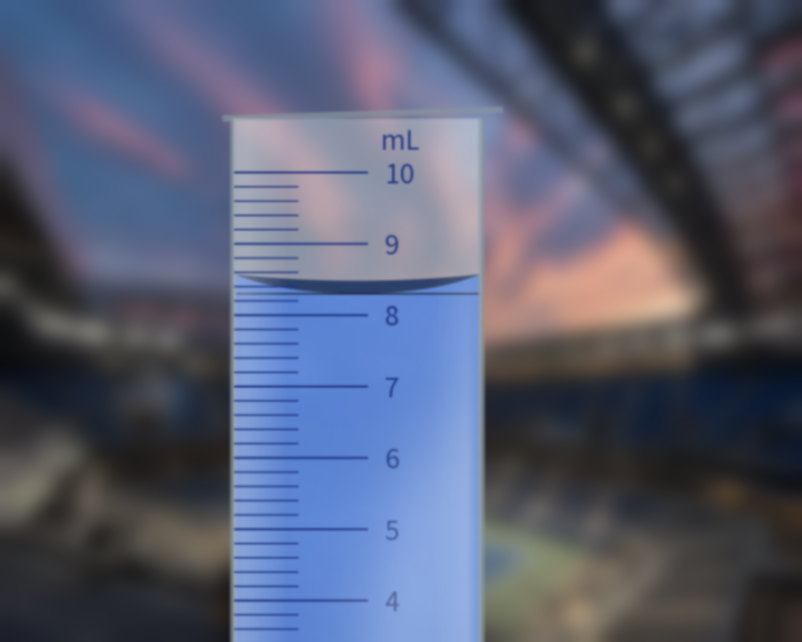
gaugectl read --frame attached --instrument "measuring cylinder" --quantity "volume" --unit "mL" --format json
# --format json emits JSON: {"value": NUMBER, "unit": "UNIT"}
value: {"value": 8.3, "unit": "mL"}
